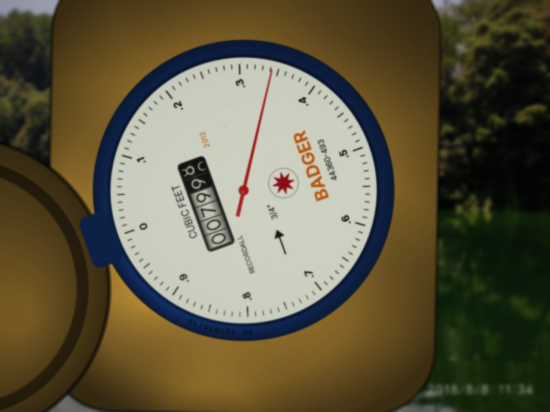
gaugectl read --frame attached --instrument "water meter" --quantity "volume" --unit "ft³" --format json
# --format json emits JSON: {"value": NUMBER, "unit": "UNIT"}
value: {"value": 7998.34, "unit": "ft³"}
